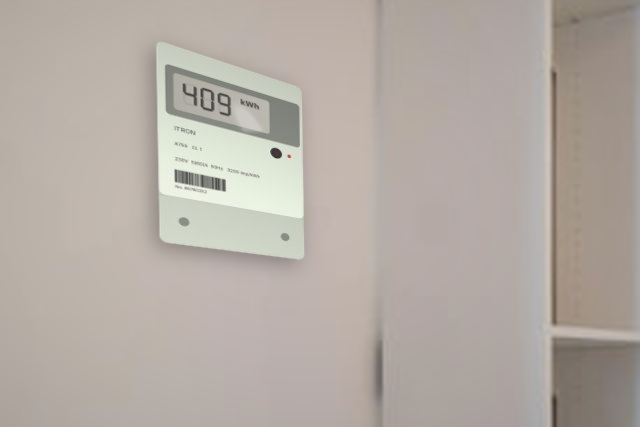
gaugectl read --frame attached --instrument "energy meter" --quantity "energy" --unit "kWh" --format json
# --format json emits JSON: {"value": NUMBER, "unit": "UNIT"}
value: {"value": 409, "unit": "kWh"}
